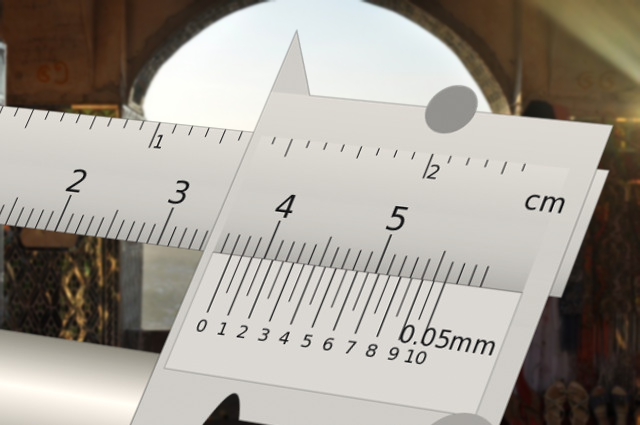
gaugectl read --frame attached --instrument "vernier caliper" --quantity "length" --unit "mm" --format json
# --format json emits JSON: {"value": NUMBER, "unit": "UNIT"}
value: {"value": 37.0, "unit": "mm"}
